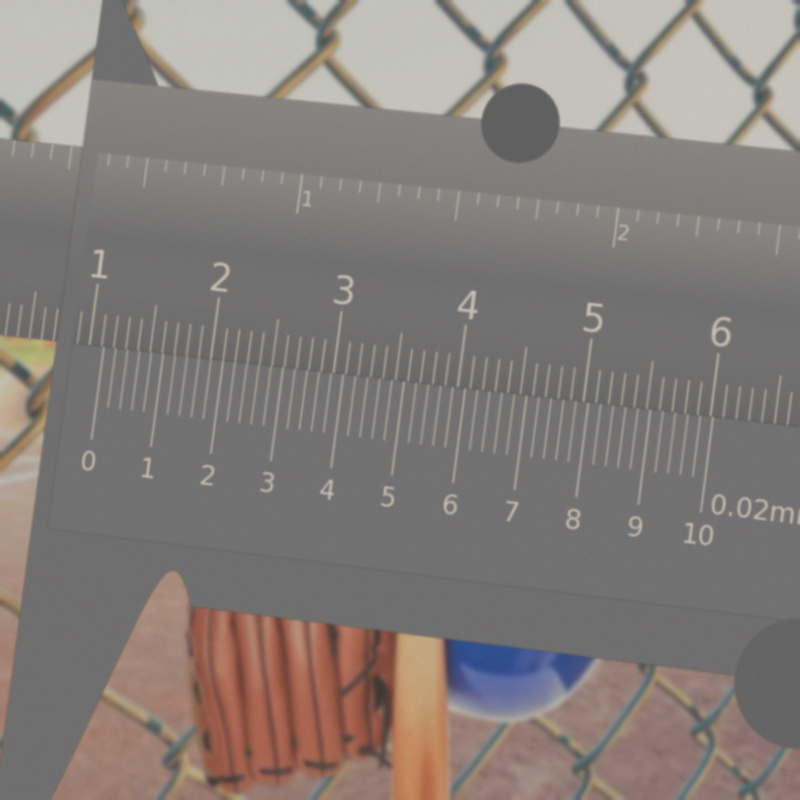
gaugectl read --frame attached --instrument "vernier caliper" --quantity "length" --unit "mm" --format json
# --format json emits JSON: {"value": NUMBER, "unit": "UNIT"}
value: {"value": 11.2, "unit": "mm"}
